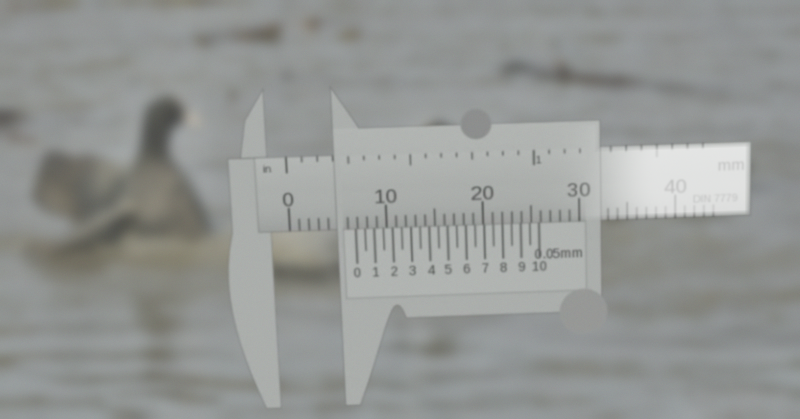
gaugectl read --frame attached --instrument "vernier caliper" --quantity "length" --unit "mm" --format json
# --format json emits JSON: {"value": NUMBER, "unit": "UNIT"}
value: {"value": 6.8, "unit": "mm"}
